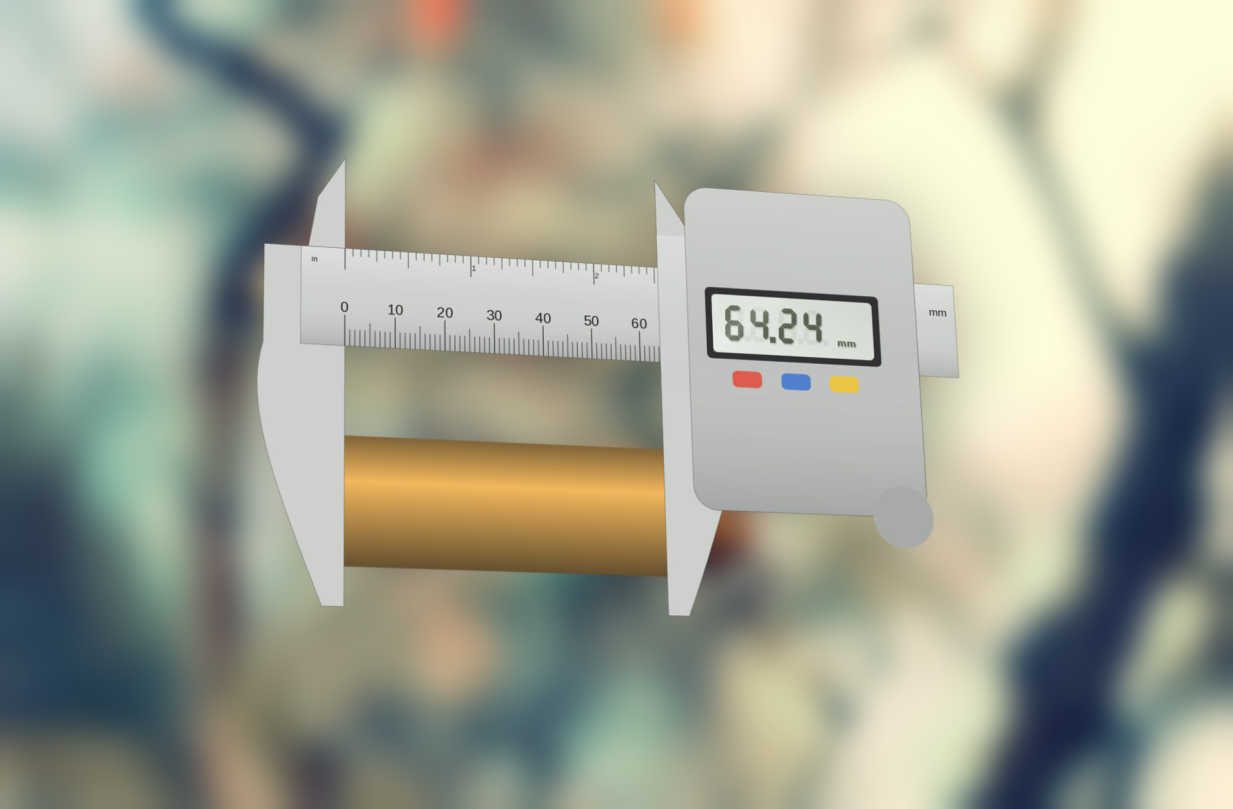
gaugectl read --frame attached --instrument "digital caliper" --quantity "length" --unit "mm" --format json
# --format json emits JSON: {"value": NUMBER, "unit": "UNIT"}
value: {"value": 64.24, "unit": "mm"}
